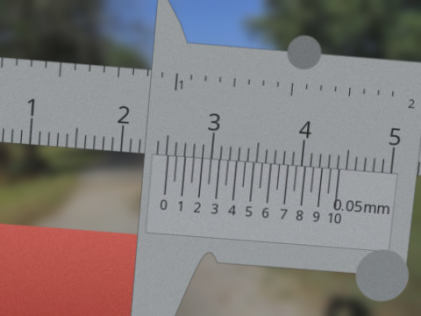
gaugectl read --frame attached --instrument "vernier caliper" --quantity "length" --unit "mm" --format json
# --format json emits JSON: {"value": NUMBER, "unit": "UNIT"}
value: {"value": 25.2, "unit": "mm"}
